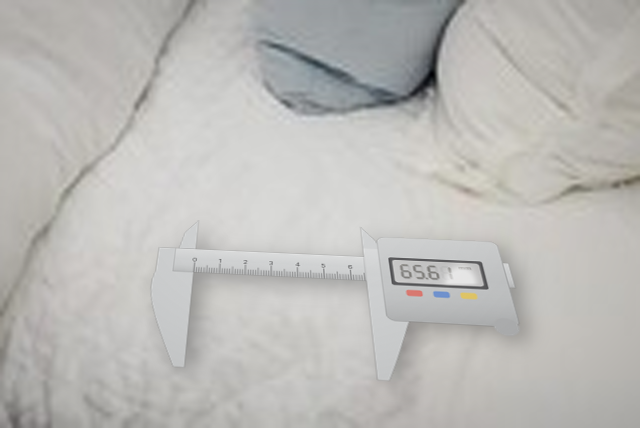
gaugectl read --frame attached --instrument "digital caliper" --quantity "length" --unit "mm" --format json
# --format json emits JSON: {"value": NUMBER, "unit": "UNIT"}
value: {"value": 65.61, "unit": "mm"}
